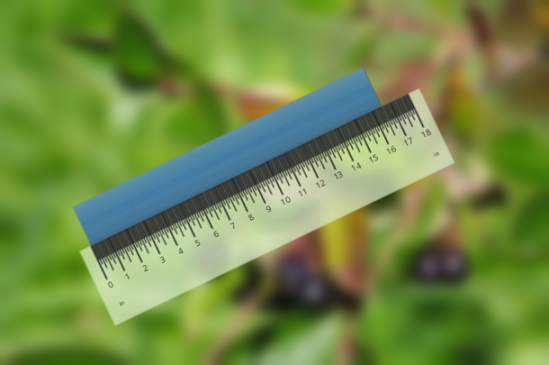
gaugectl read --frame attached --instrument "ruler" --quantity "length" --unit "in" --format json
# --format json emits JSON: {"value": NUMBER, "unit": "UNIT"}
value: {"value": 16.5, "unit": "in"}
